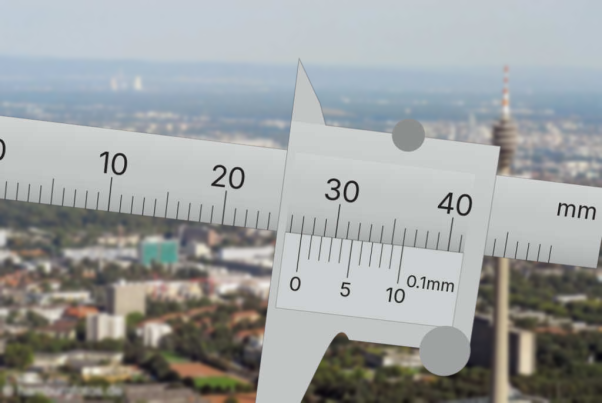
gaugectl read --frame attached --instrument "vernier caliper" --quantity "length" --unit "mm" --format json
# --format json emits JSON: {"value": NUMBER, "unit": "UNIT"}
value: {"value": 27.0, "unit": "mm"}
